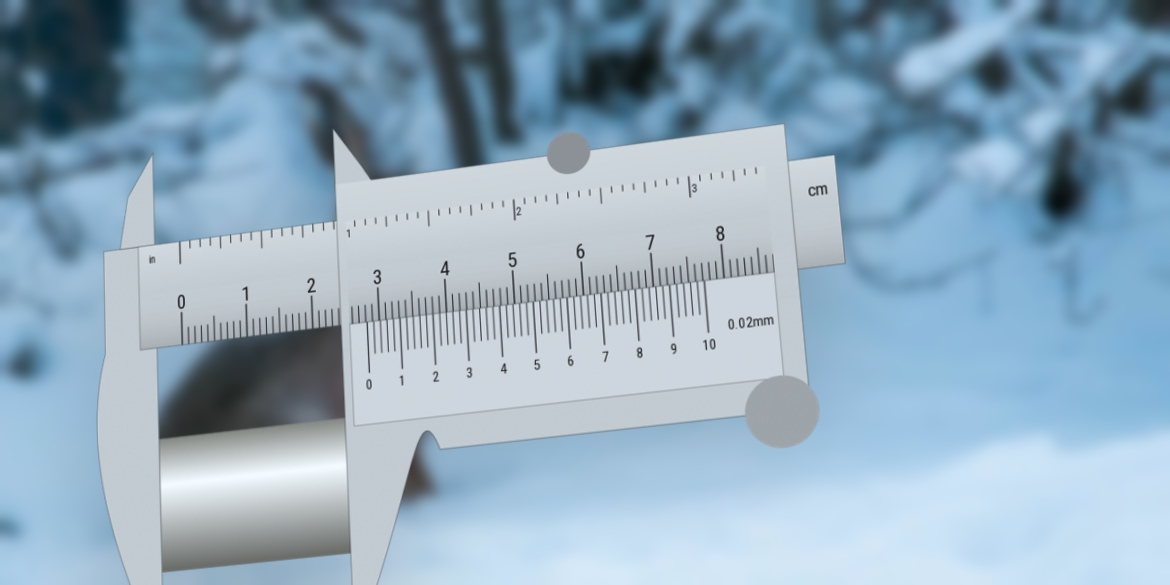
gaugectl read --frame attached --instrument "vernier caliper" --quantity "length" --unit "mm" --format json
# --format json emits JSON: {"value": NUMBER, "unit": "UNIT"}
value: {"value": 28.2, "unit": "mm"}
